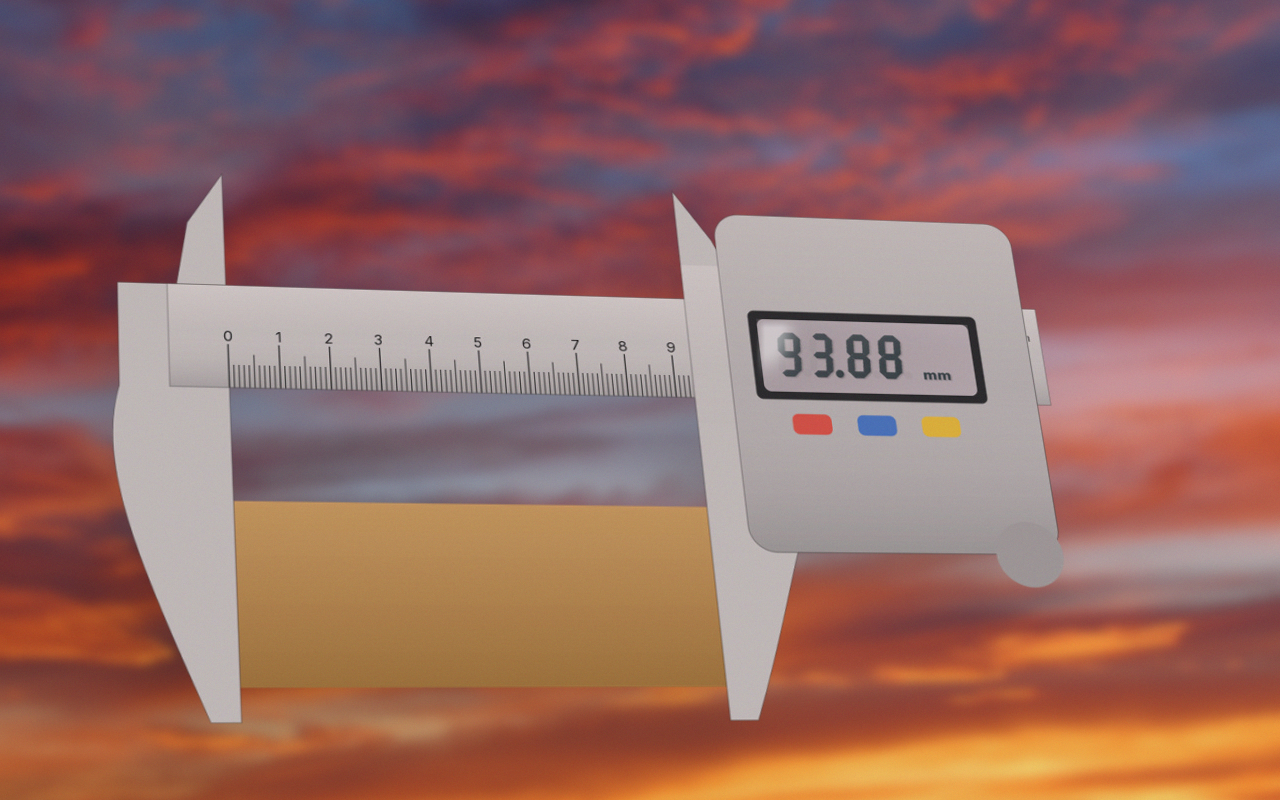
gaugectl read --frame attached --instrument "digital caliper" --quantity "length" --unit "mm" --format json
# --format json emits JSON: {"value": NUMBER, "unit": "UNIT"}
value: {"value": 93.88, "unit": "mm"}
